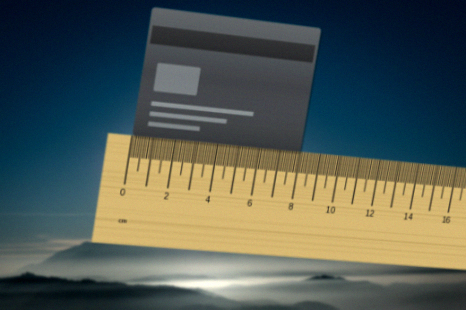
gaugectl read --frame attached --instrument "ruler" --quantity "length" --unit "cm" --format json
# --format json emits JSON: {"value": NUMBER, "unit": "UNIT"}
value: {"value": 8, "unit": "cm"}
